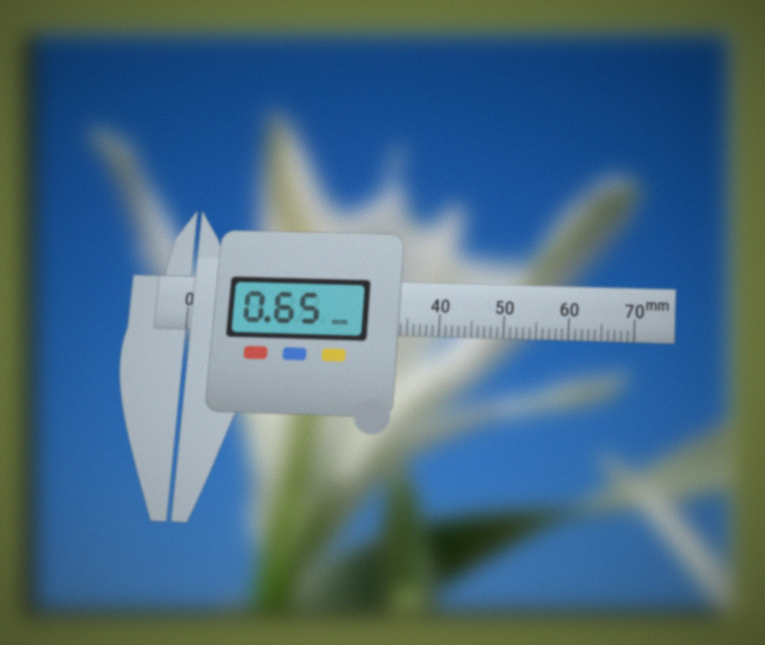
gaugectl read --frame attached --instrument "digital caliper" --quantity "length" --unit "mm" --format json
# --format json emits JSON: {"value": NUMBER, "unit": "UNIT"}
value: {"value": 0.65, "unit": "mm"}
